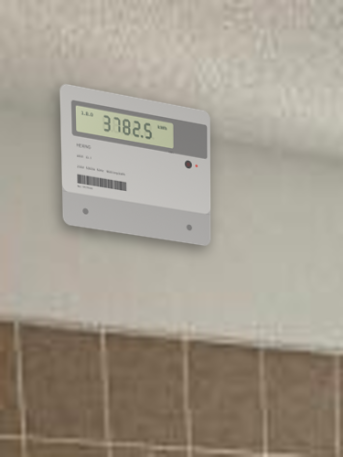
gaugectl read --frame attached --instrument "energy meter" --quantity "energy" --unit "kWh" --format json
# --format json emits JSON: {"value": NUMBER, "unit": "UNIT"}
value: {"value": 3782.5, "unit": "kWh"}
